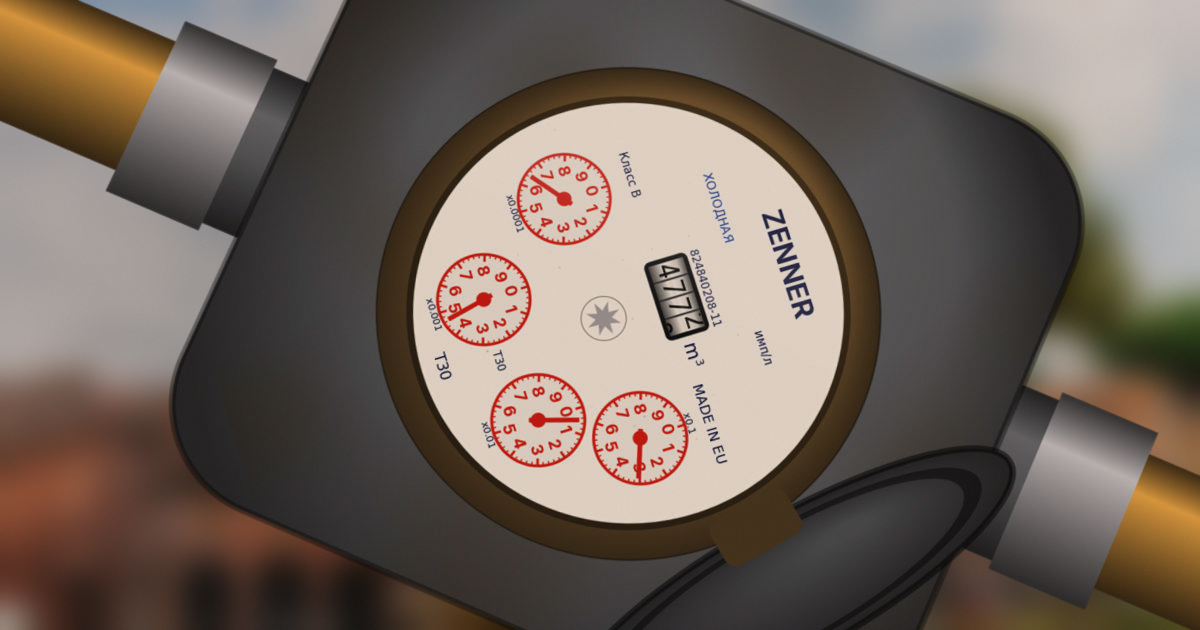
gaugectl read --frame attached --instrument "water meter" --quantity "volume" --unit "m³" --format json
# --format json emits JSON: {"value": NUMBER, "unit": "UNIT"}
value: {"value": 4772.3046, "unit": "m³"}
